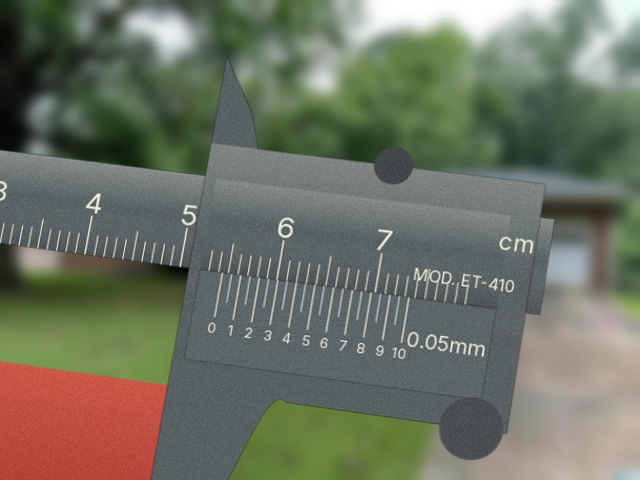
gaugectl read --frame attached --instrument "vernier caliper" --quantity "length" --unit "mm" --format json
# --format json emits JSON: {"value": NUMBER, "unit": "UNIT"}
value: {"value": 54.4, "unit": "mm"}
